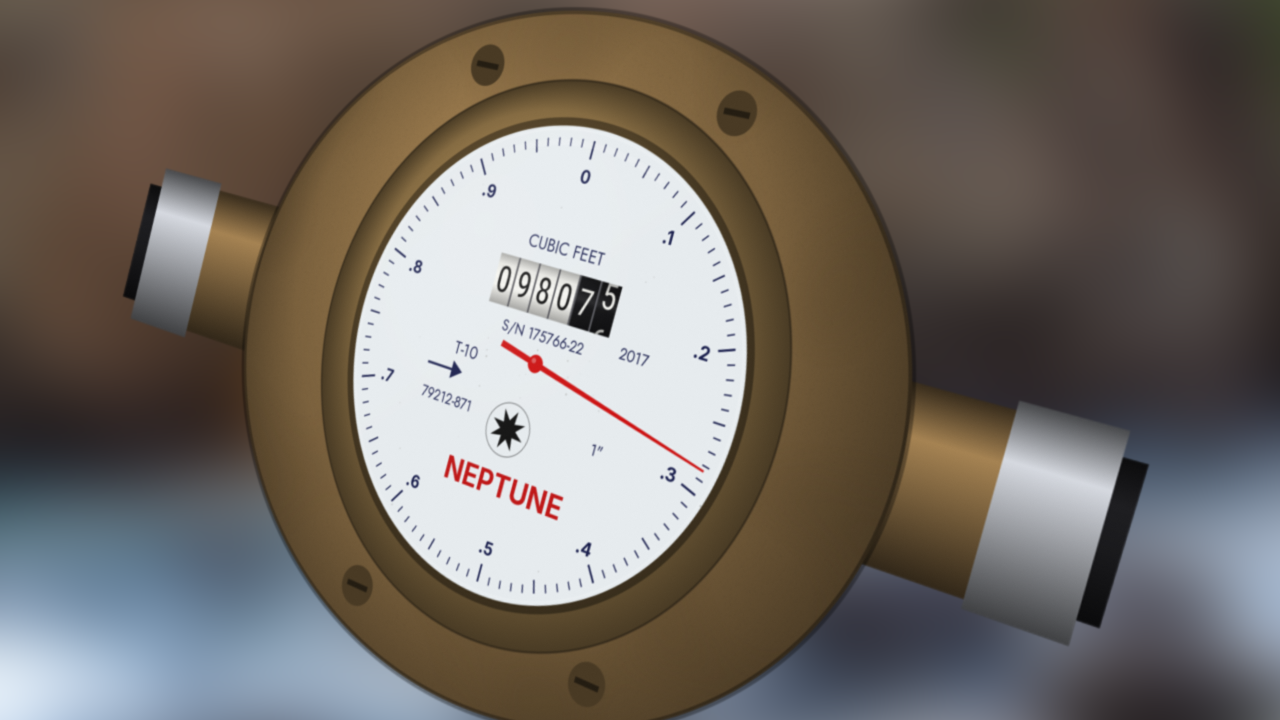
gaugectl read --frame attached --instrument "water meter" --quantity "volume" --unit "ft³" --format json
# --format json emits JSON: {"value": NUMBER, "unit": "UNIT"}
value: {"value": 98075.28, "unit": "ft³"}
